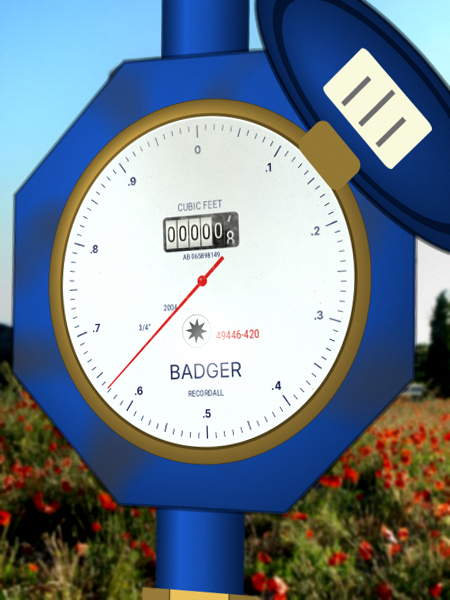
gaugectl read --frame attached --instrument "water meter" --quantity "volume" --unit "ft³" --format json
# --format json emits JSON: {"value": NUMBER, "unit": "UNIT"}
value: {"value": 7.63, "unit": "ft³"}
